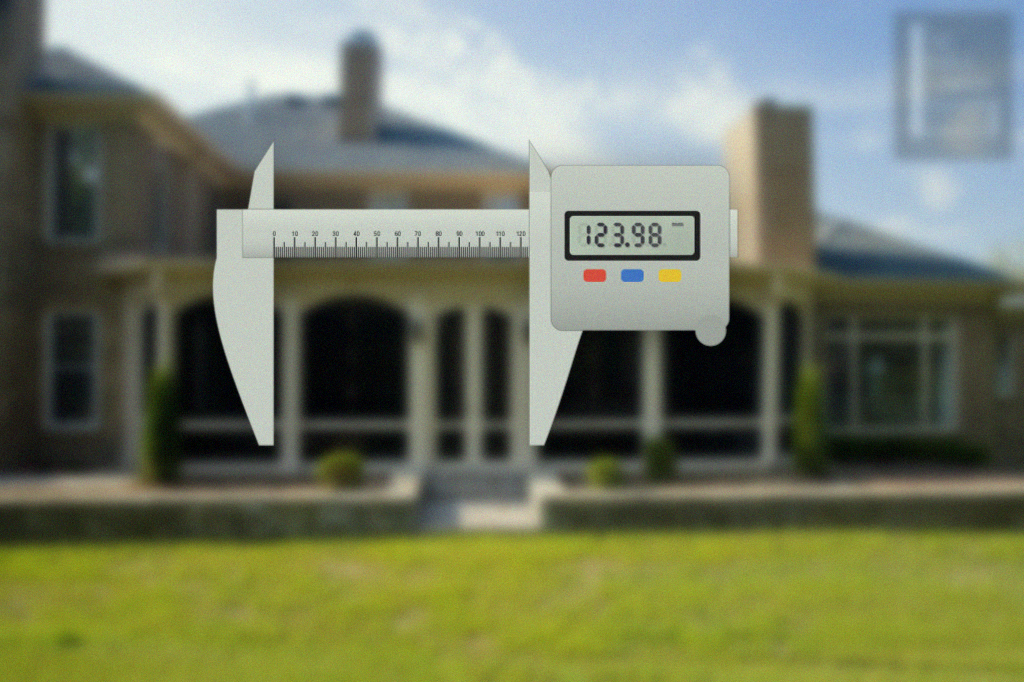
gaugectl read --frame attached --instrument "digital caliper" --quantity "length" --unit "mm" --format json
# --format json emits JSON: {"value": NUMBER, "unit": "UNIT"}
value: {"value": 123.98, "unit": "mm"}
